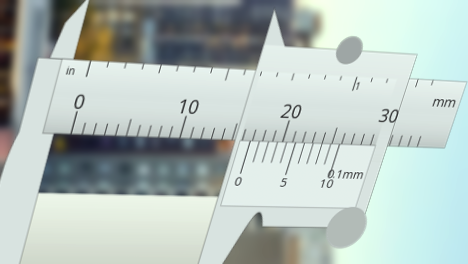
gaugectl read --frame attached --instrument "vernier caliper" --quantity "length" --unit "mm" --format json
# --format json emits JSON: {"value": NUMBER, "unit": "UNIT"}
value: {"value": 16.8, "unit": "mm"}
